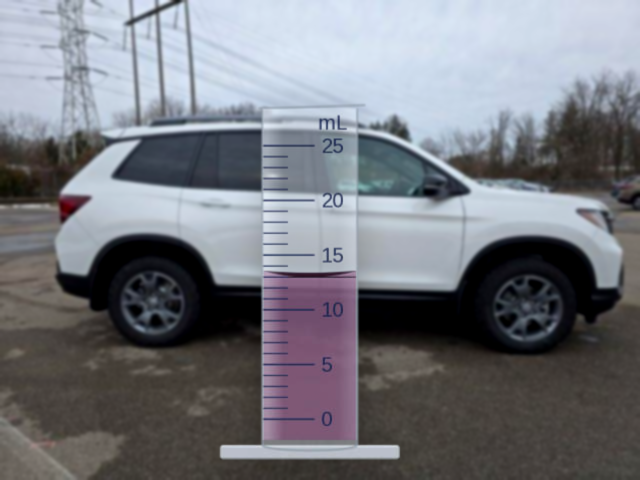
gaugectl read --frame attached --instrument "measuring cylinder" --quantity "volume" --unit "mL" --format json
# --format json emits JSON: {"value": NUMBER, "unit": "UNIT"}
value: {"value": 13, "unit": "mL"}
